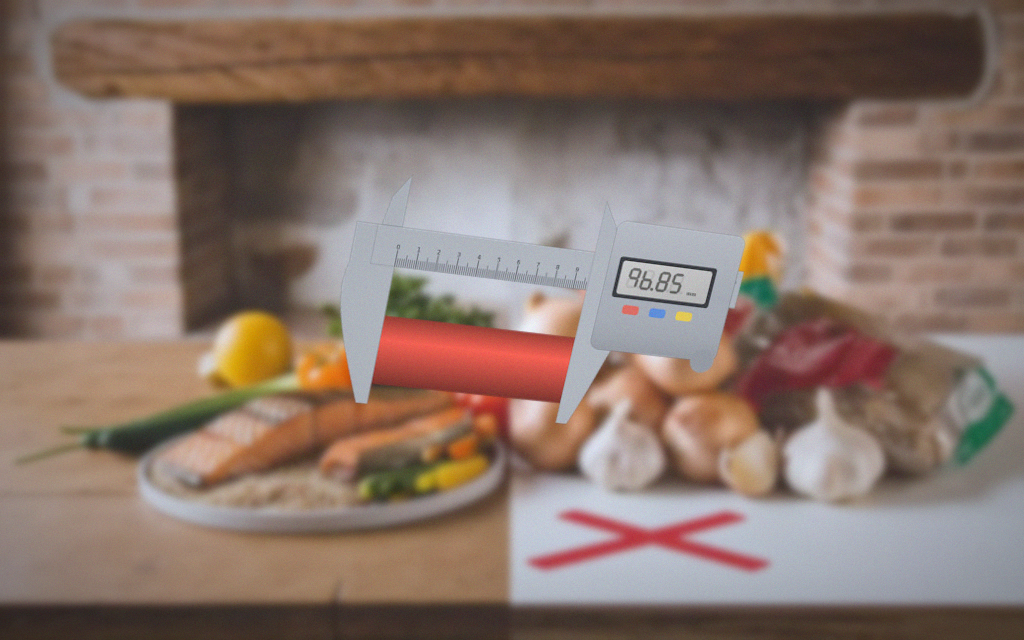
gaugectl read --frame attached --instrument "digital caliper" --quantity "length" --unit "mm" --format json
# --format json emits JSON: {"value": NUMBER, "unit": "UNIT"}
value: {"value": 96.85, "unit": "mm"}
